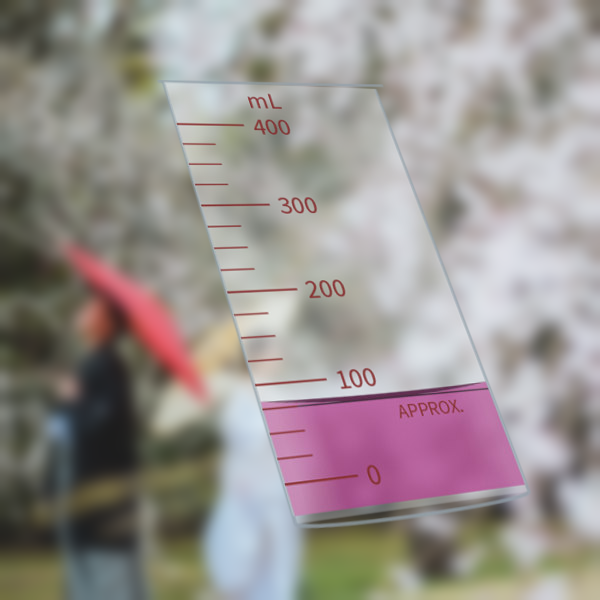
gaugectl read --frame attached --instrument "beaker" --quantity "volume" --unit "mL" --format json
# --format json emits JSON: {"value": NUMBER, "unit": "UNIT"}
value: {"value": 75, "unit": "mL"}
